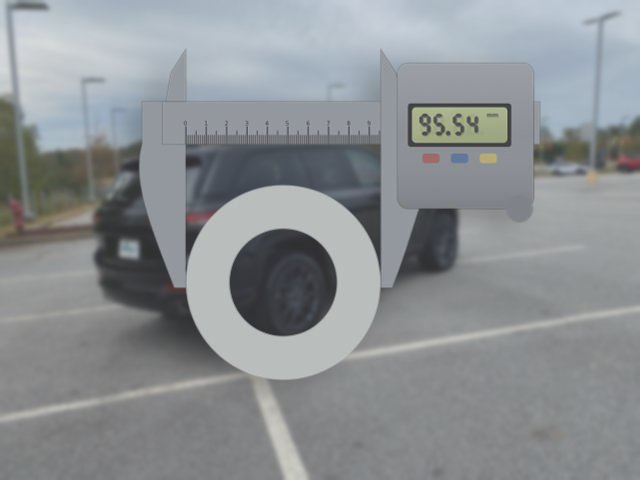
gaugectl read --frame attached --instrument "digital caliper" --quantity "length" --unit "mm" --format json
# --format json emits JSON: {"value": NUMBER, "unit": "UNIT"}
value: {"value": 95.54, "unit": "mm"}
